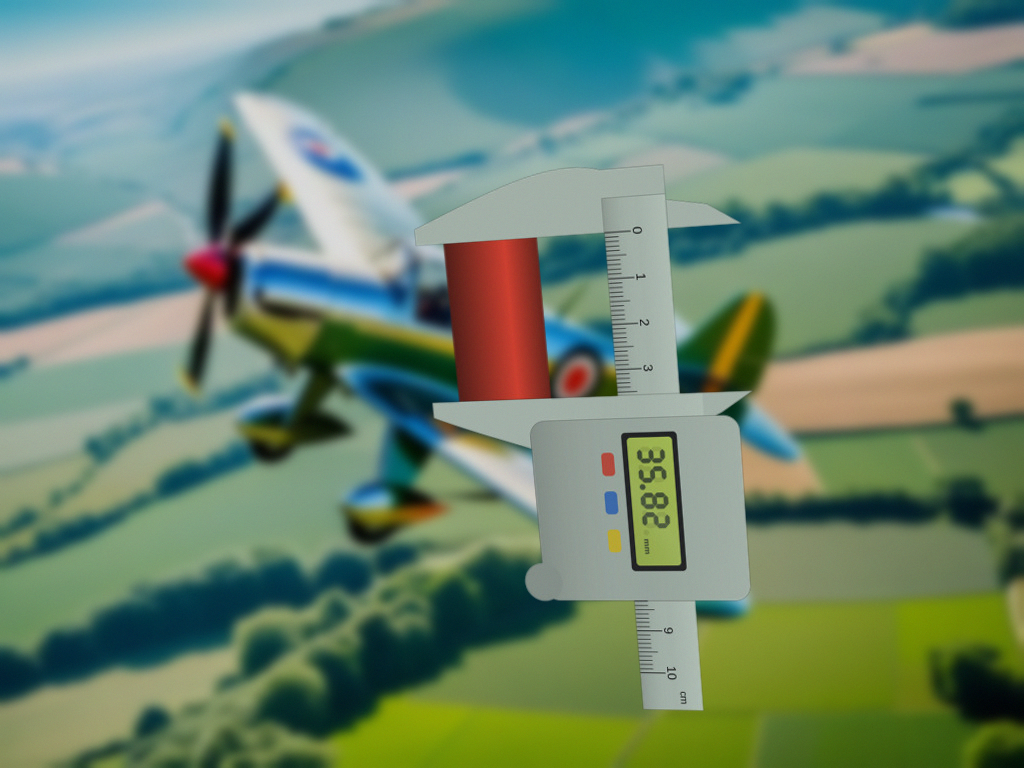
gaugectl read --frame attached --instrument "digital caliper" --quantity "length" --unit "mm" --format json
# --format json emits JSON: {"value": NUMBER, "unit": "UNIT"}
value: {"value": 35.82, "unit": "mm"}
